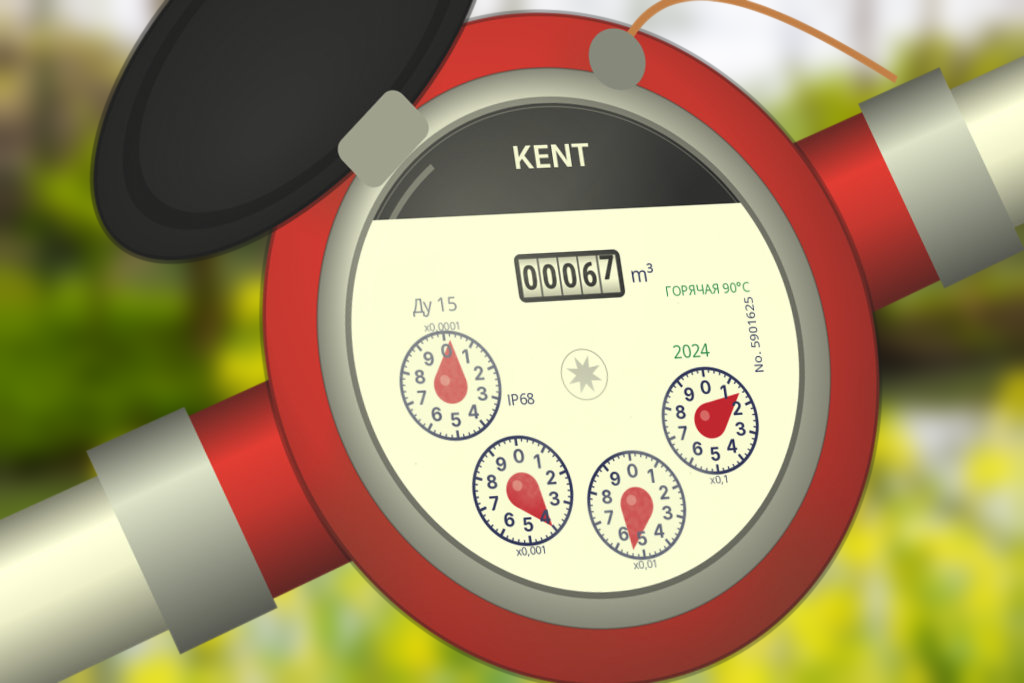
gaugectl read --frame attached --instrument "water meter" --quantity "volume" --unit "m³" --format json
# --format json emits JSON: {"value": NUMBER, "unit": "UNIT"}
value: {"value": 67.1540, "unit": "m³"}
